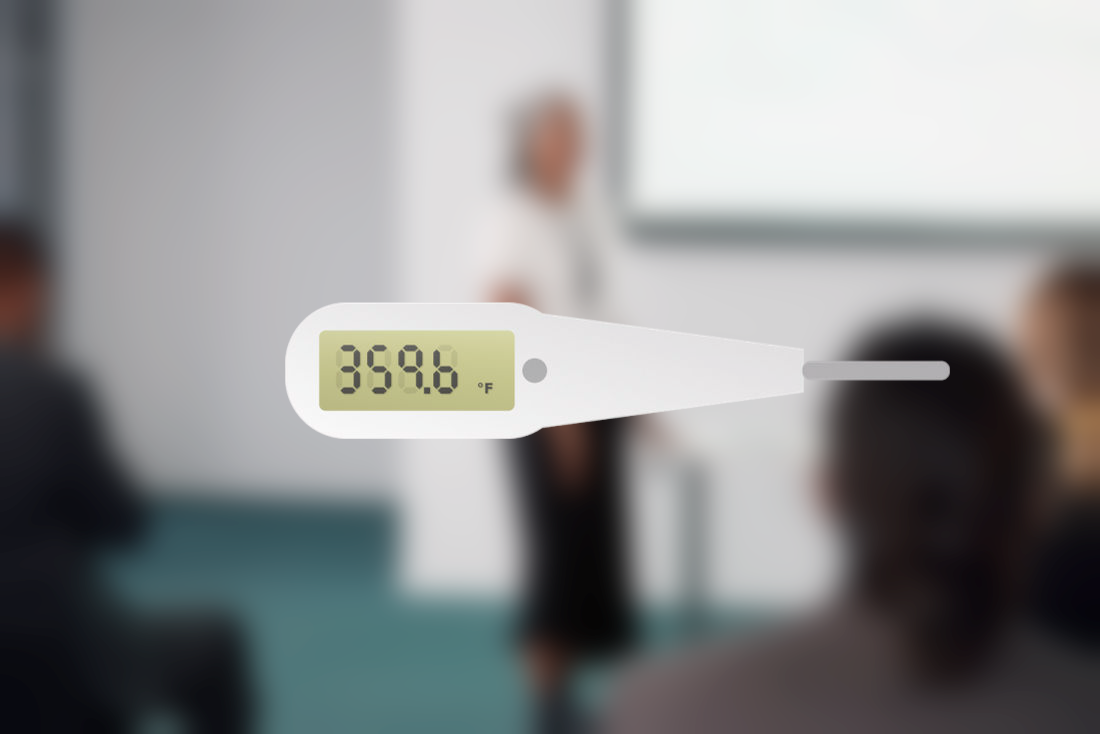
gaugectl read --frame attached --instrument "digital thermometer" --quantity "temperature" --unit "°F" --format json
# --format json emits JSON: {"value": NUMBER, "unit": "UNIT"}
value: {"value": 359.6, "unit": "°F"}
